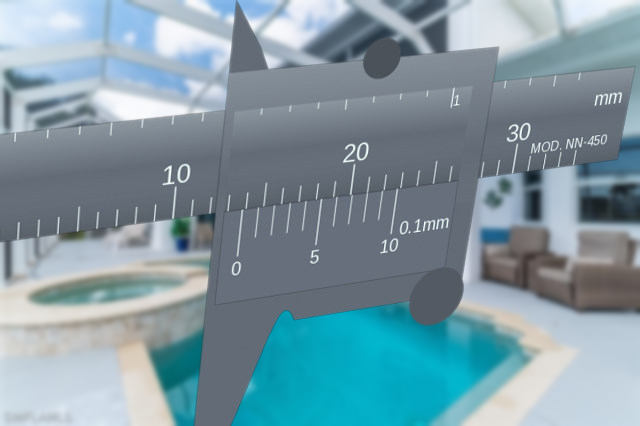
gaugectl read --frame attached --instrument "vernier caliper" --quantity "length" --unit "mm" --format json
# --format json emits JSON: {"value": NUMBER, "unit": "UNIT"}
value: {"value": 13.8, "unit": "mm"}
